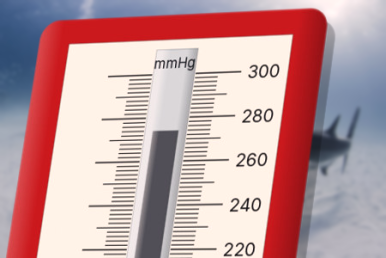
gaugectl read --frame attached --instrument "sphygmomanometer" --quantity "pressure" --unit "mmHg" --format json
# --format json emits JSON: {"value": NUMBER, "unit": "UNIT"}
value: {"value": 274, "unit": "mmHg"}
